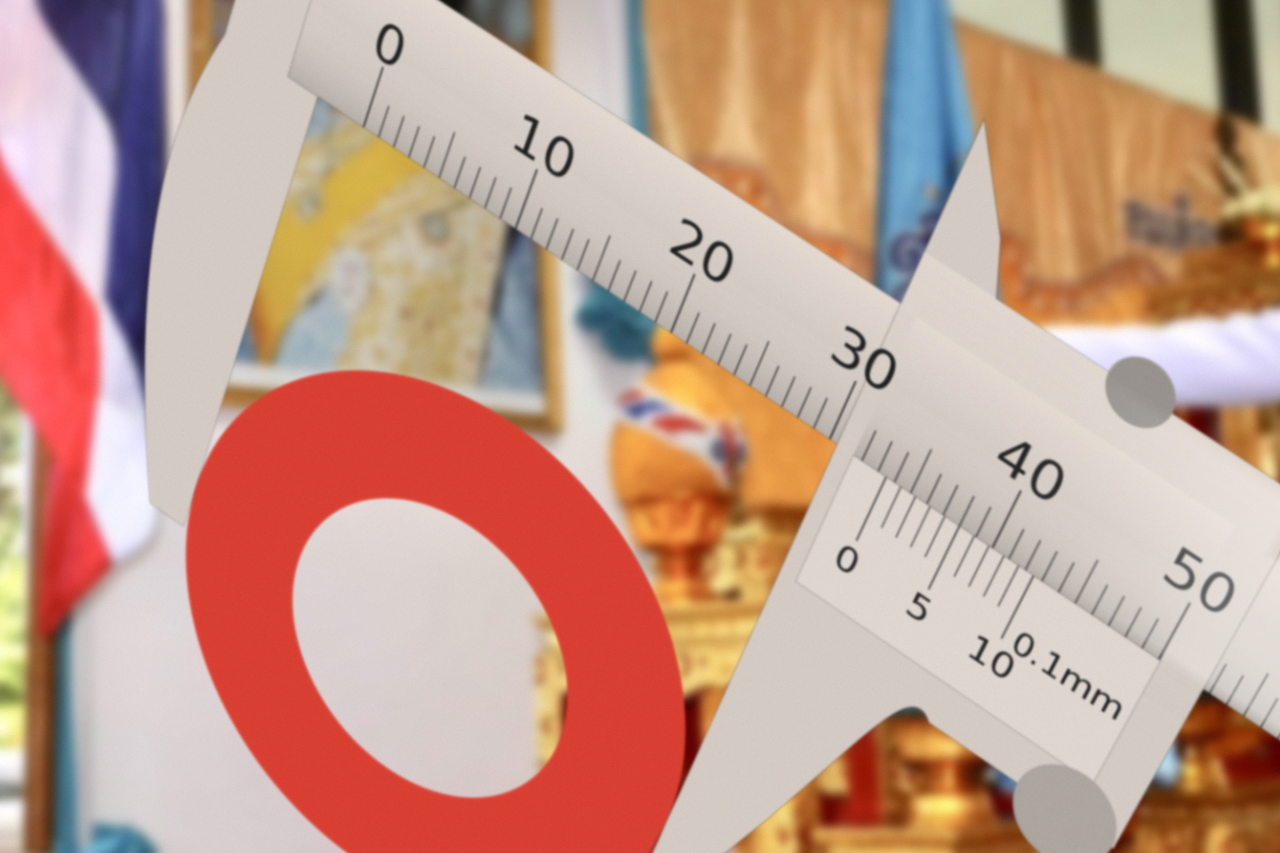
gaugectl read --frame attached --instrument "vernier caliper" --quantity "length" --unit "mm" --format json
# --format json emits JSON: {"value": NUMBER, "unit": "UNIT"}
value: {"value": 33.5, "unit": "mm"}
